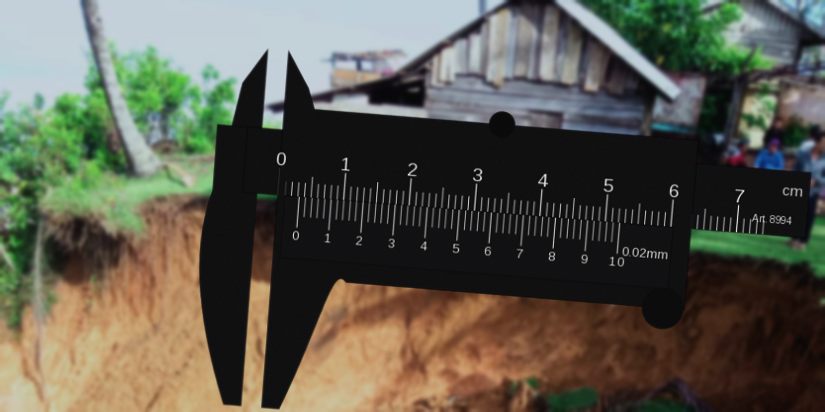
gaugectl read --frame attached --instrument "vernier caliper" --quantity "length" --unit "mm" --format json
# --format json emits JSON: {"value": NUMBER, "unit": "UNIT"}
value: {"value": 3.2, "unit": "mm"}
